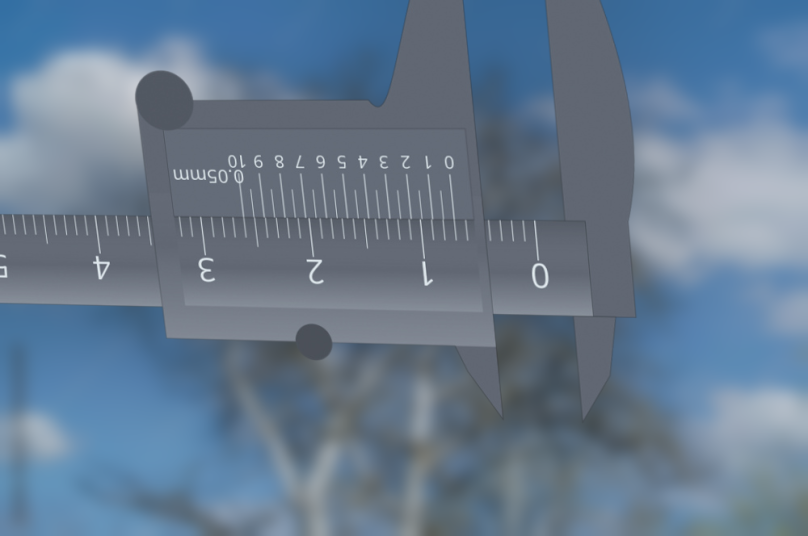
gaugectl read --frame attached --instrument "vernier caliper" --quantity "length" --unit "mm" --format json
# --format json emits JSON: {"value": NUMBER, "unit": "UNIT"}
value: {"value": 7.0, "unit": "mm"}
